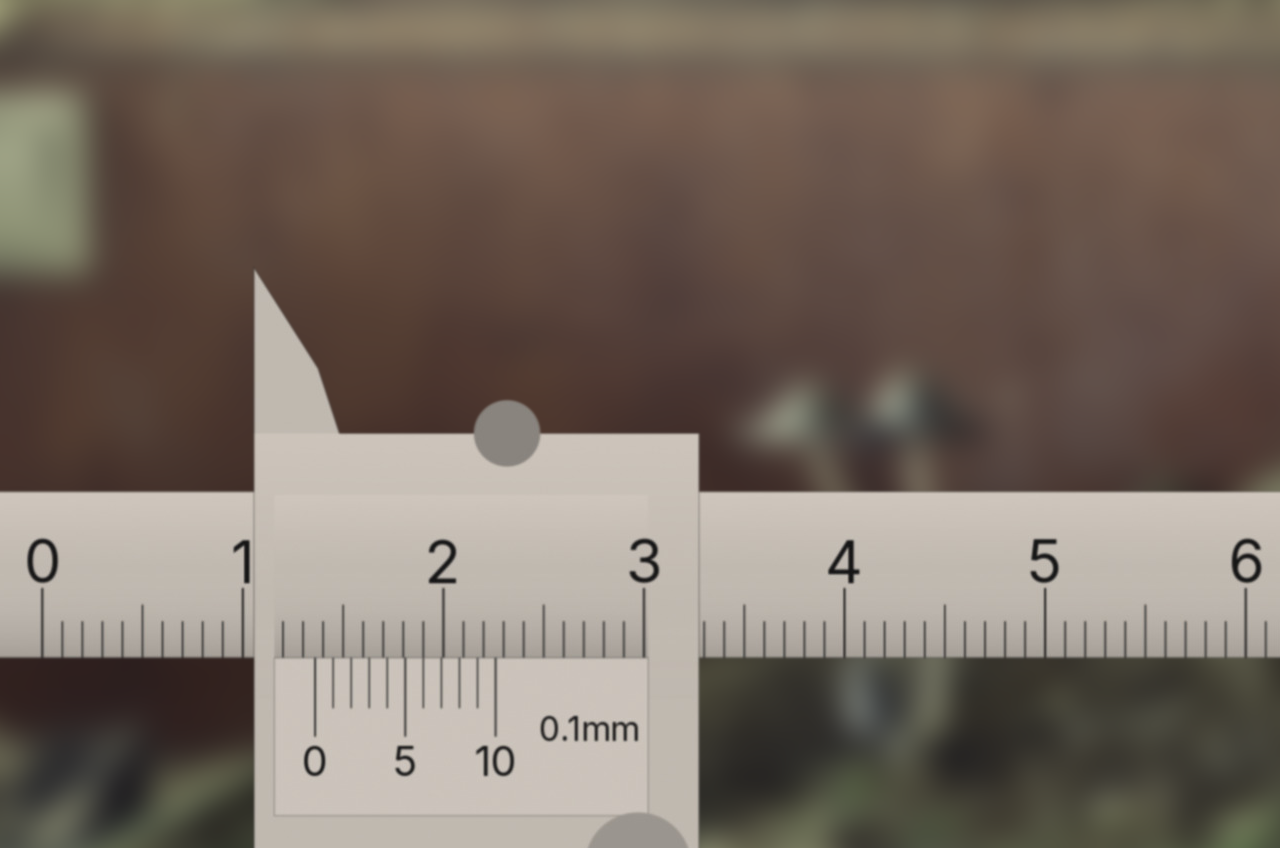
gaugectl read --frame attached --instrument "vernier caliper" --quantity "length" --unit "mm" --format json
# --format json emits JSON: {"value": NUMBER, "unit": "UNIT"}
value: {"value": 13.6, "unit": "mm"}
